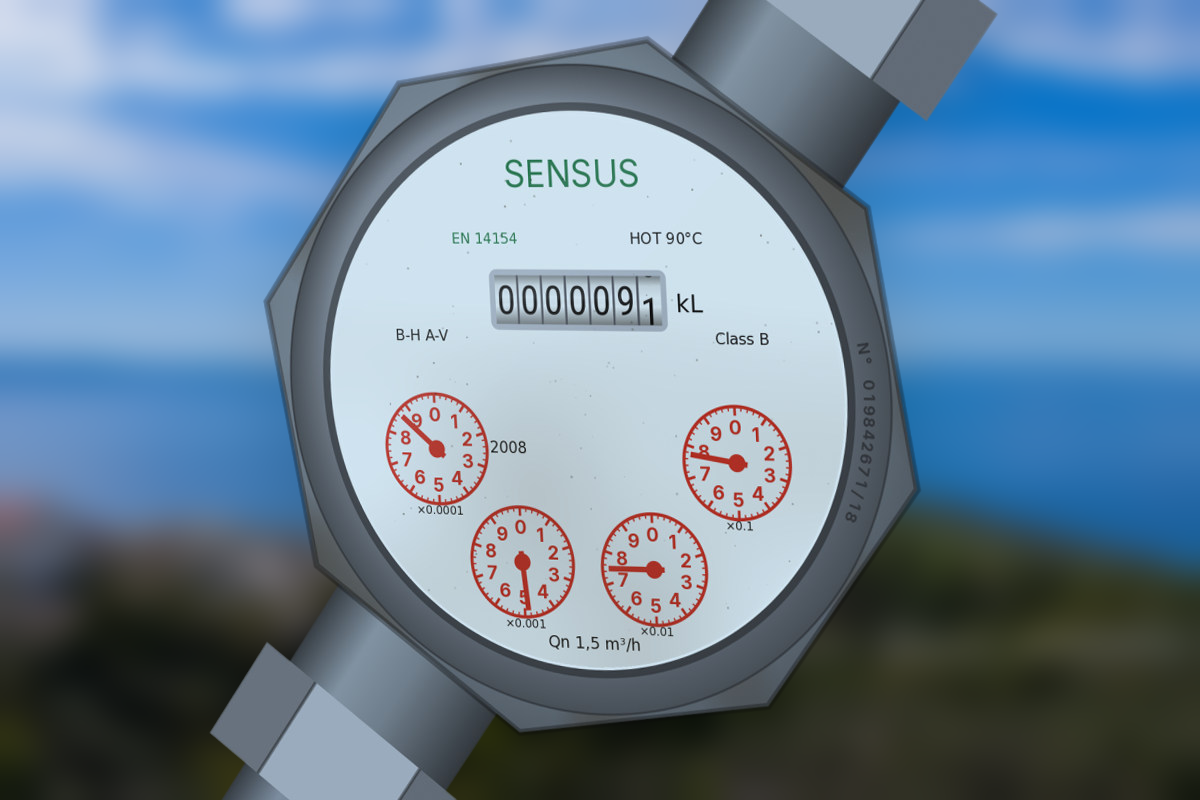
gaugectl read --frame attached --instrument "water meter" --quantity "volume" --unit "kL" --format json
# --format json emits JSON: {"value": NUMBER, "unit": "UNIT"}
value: {"value": 90.7748, "unit": "kL"}
